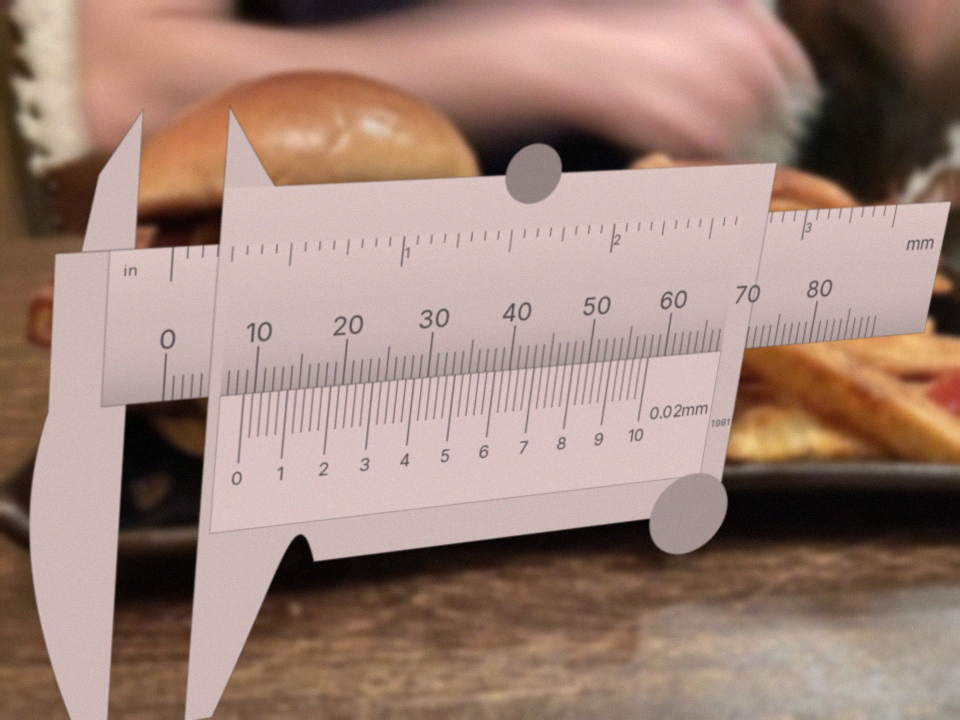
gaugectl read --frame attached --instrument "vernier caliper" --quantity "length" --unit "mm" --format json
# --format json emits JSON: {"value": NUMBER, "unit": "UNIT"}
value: {"value": 8.8, "unit": "mm"}
